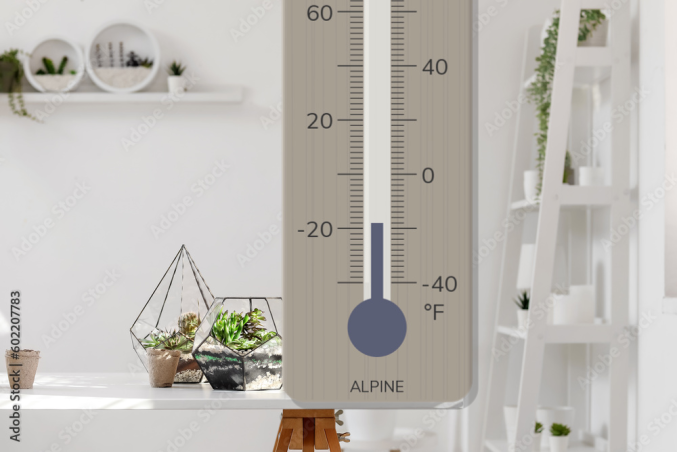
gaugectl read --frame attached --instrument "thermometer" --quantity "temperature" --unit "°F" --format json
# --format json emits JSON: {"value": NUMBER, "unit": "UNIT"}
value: {"value": -18, "unit": "°F"}
